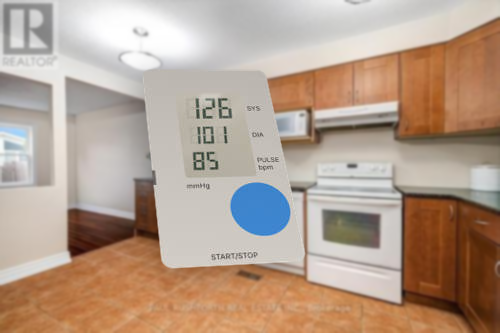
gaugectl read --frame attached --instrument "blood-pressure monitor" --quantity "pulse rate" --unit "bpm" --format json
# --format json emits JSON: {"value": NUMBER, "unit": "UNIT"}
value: {"value": 85, "unit": "bpm"}
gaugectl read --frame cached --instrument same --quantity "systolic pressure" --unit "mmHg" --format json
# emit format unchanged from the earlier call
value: {"value": 126, "unit": "mmHg"}
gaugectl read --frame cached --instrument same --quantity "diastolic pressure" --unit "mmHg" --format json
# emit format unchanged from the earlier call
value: {"value": 101, "unit": "mmHg"}
